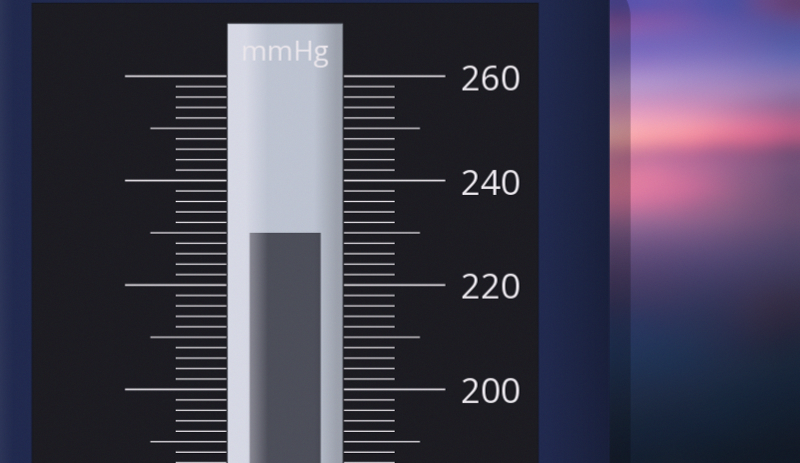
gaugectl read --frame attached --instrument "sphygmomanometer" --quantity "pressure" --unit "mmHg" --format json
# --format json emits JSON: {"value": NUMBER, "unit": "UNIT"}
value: {"value": 230, "unit": "mmHg"}
